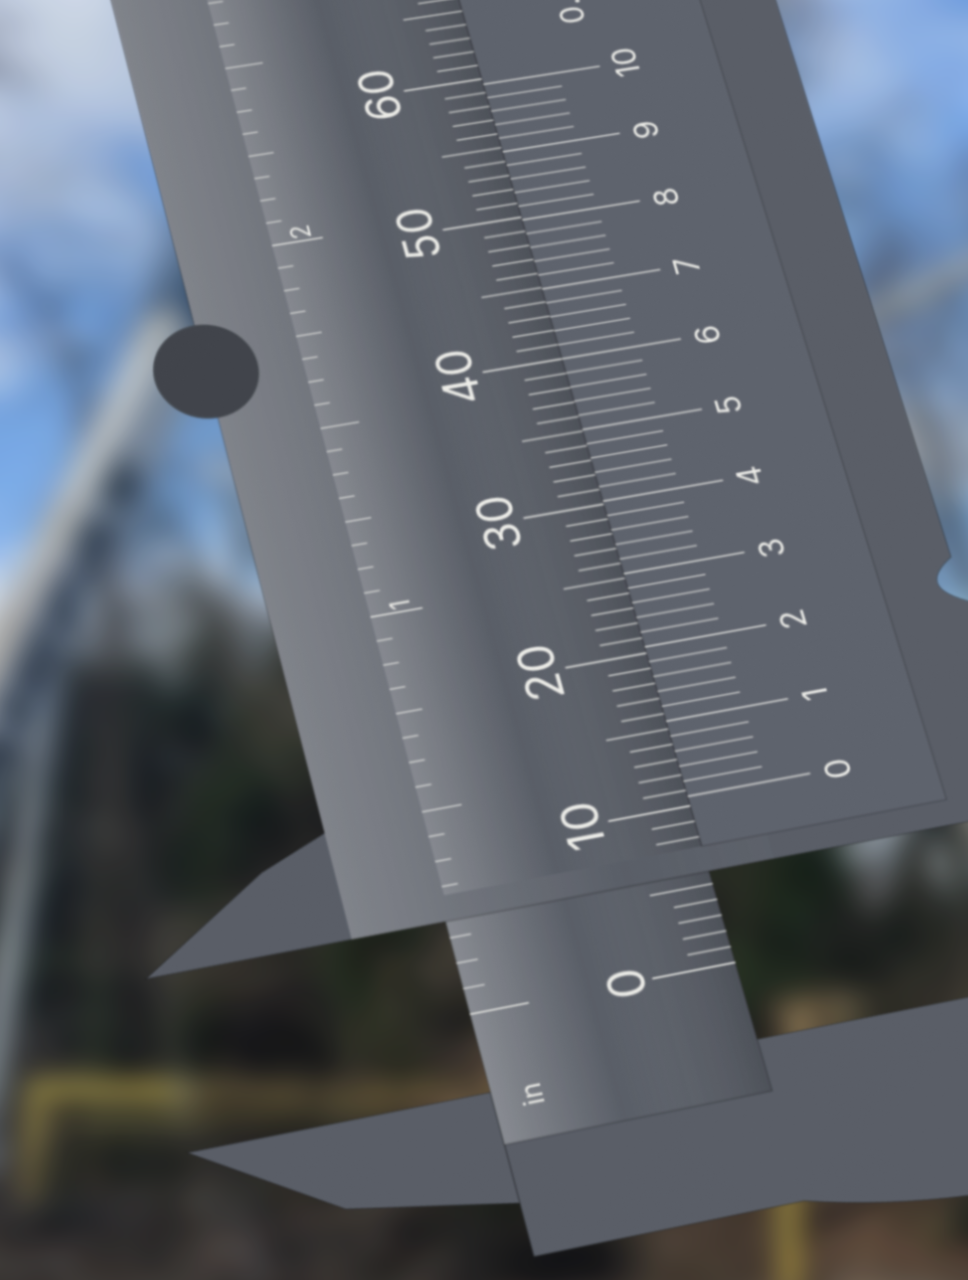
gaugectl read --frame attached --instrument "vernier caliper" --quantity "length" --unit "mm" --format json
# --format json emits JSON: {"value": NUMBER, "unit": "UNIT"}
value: {"value": 10.6, "unit": "mm"}
